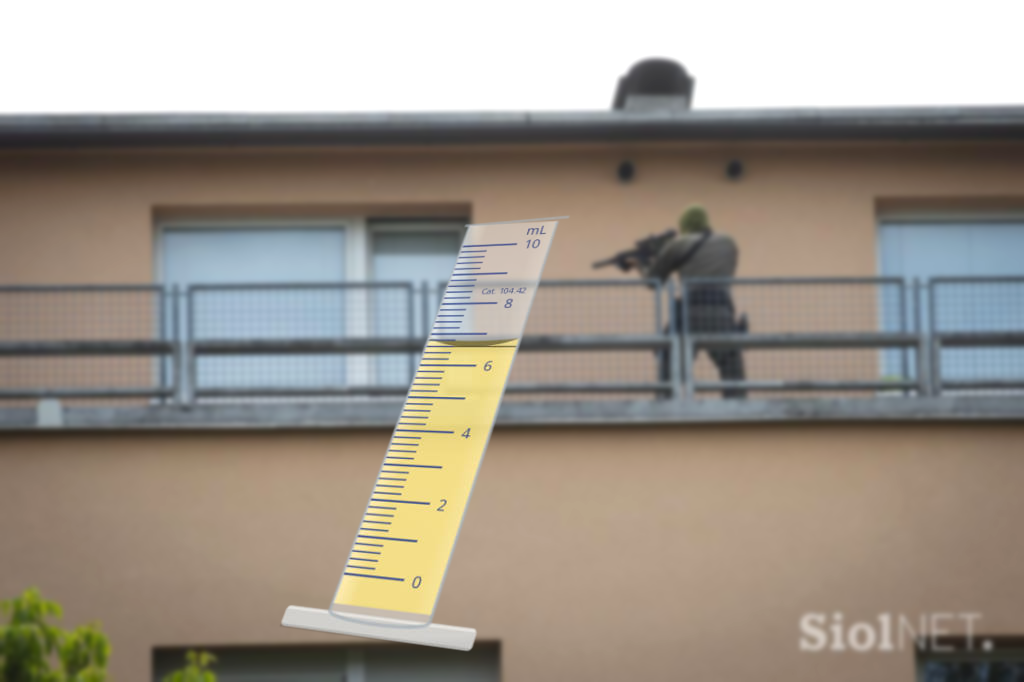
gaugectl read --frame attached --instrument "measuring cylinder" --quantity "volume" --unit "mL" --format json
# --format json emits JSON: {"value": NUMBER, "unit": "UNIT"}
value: {"value": 6.6, "unit": "mL"}
